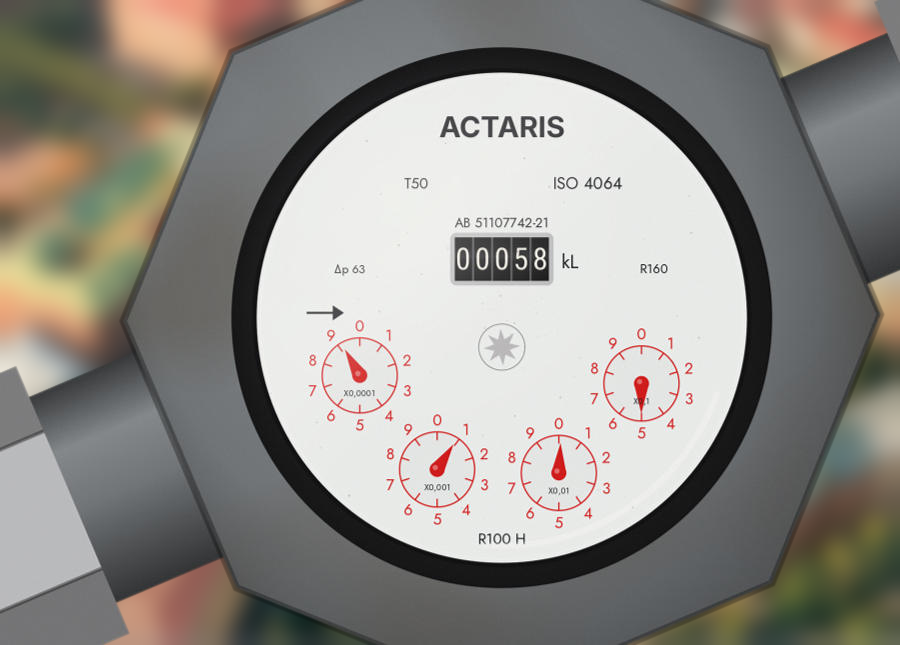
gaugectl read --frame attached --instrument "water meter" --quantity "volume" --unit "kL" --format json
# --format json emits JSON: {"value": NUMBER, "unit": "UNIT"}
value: {"value": 58.5009, "unit": "kL"}
